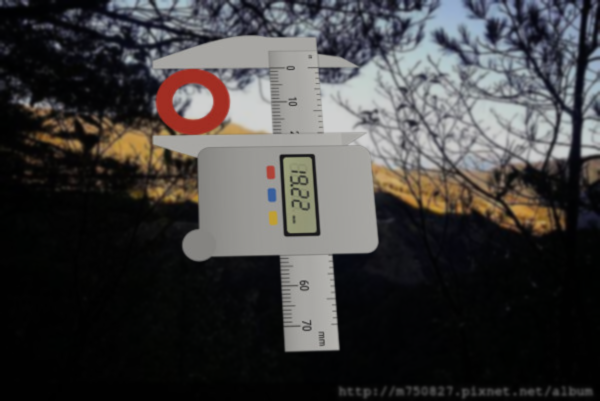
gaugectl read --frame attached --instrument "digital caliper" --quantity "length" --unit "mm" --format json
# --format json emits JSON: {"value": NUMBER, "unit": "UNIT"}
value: {"value": 19.22, "unit": "mm"}
